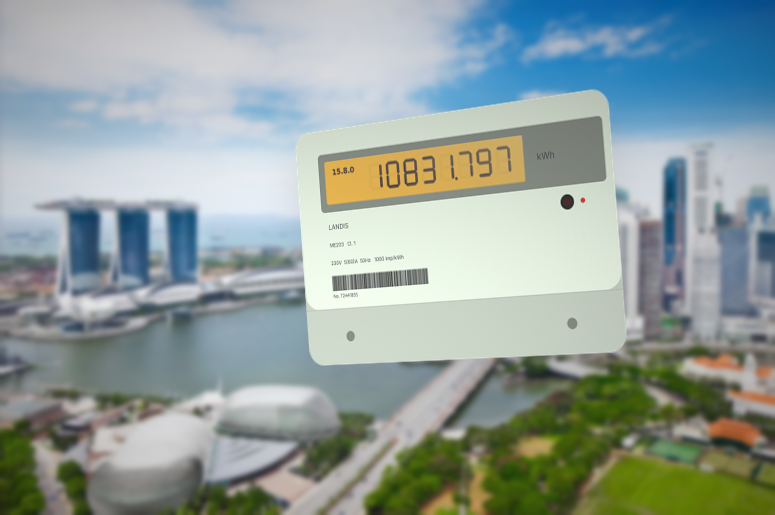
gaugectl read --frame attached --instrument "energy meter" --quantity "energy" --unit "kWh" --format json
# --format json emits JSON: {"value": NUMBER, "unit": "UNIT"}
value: {"value": 10831.797, "unit": "kWh"}
